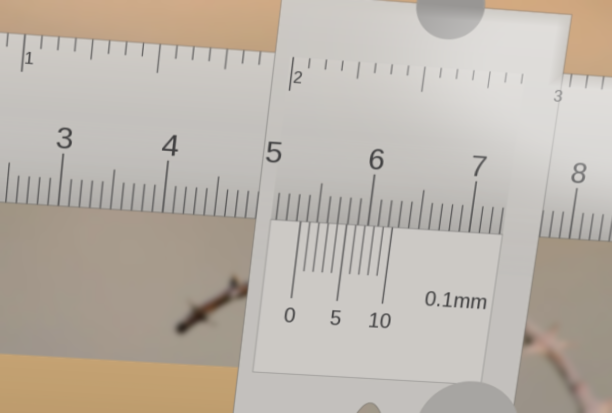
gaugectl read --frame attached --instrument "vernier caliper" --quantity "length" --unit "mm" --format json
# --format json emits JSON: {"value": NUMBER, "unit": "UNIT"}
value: {"value": 53.4, "unit": "mm"}
